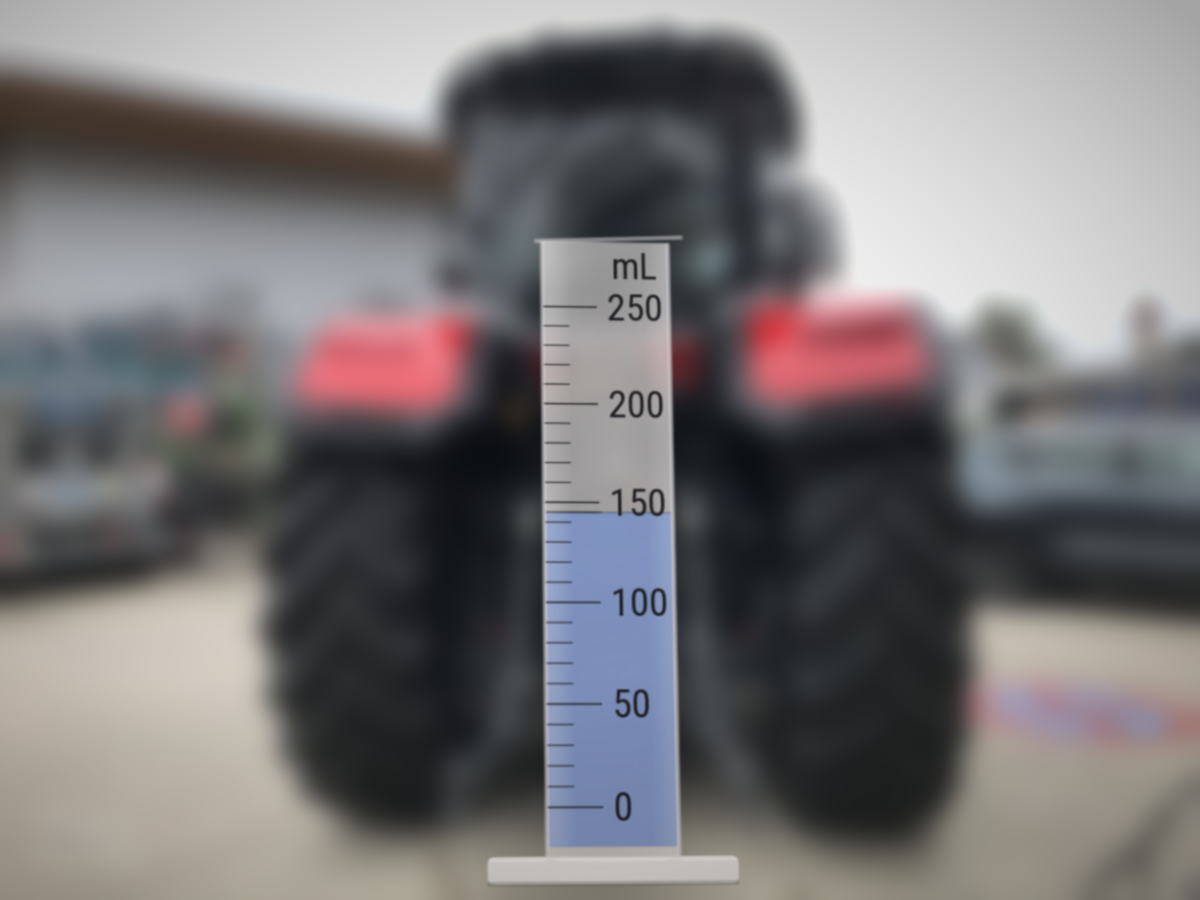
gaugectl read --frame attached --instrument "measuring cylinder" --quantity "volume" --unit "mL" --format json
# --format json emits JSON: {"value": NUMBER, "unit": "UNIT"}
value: {"value": 145, "unit": "mL"}
